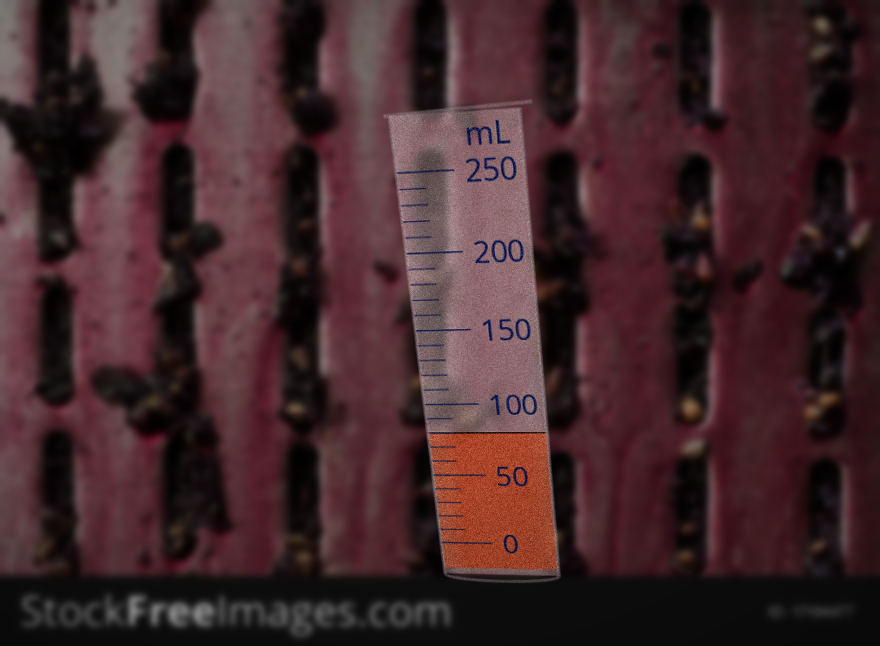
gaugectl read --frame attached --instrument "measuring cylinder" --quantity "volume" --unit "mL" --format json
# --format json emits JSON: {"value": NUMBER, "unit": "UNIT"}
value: {"value": 80, "unit": "mL"}
